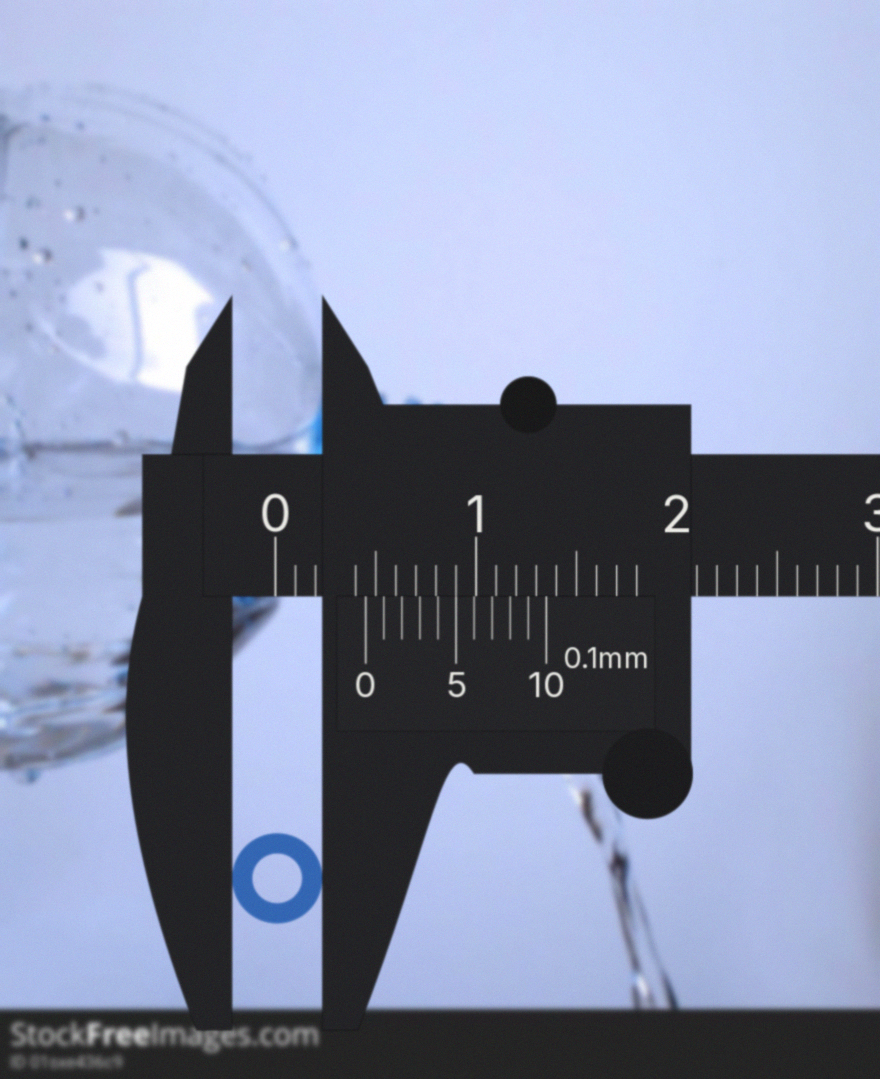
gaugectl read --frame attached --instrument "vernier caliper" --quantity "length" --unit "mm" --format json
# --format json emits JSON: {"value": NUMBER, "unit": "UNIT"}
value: {"value": 4.5, "unit": "mm"}
